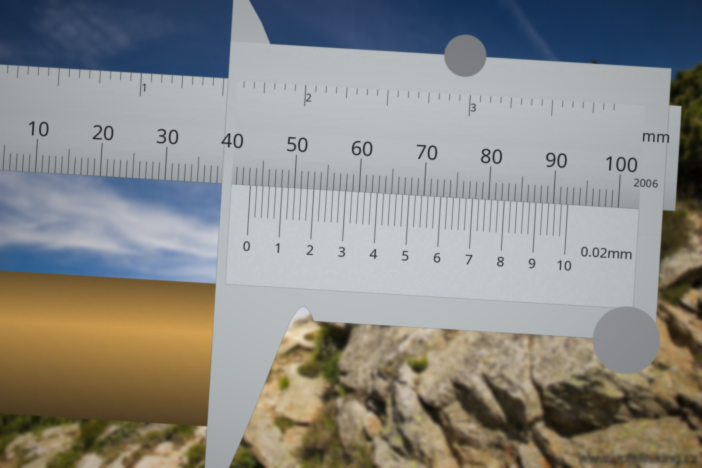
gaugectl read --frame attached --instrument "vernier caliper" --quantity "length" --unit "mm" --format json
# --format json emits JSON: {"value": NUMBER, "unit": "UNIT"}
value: {"value": 43.2, "unit": "mm"}
